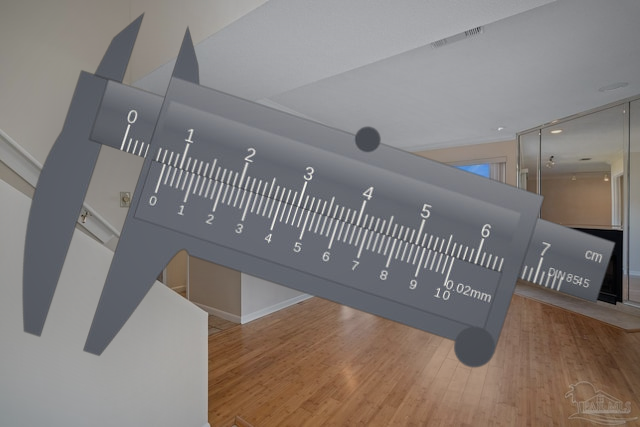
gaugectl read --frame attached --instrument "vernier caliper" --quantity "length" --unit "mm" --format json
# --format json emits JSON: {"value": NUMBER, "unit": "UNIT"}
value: {"value": 7.4, "unit": "mm"}
